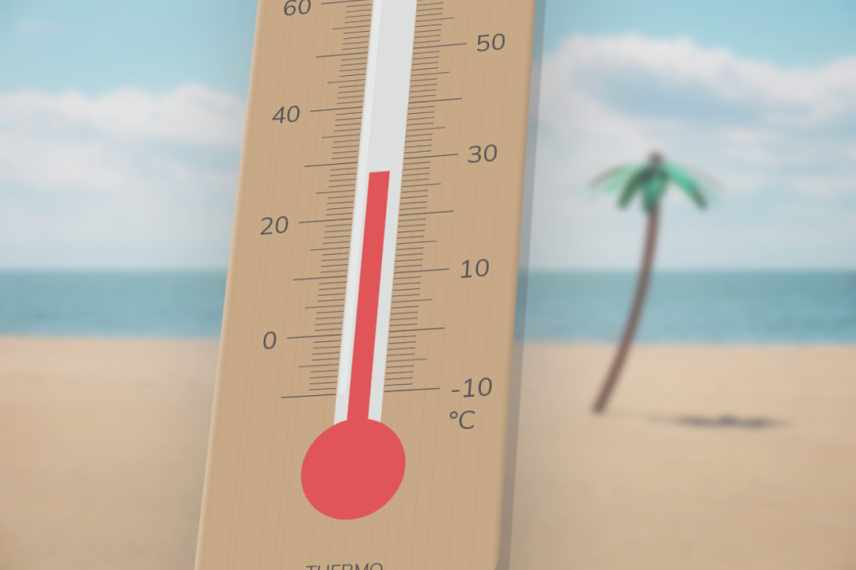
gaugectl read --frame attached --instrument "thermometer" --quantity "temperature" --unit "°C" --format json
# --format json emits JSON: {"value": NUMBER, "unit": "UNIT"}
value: {"value": 28, "unit": "°C"}
